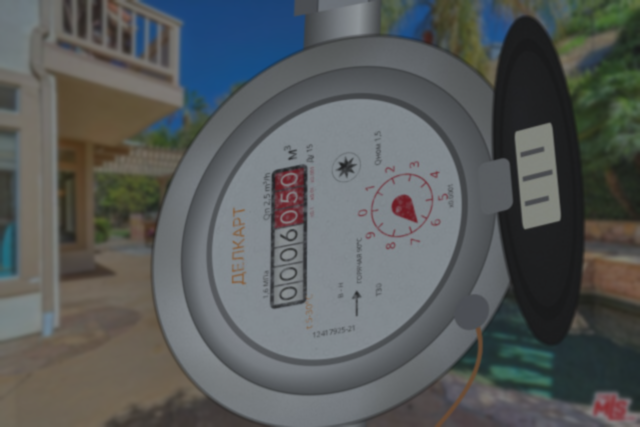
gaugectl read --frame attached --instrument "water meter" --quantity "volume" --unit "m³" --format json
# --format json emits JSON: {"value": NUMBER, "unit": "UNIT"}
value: {"value": 6.0506, "unit": "m³"}
